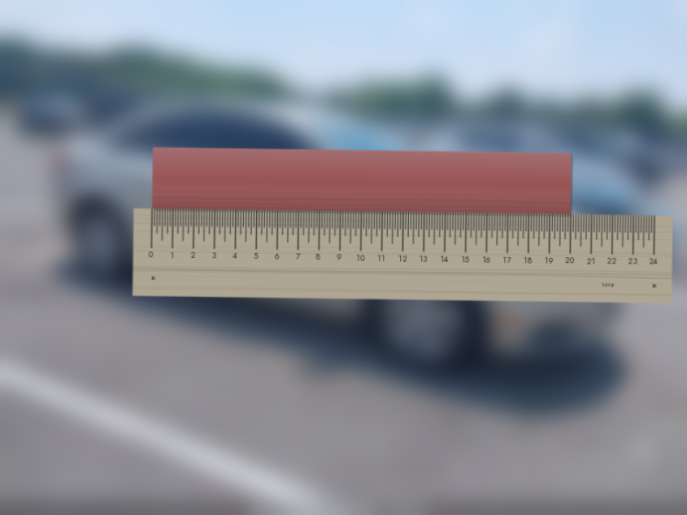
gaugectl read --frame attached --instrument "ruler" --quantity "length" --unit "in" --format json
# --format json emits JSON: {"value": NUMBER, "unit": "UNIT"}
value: {"value": 20, "unit": "in"}
